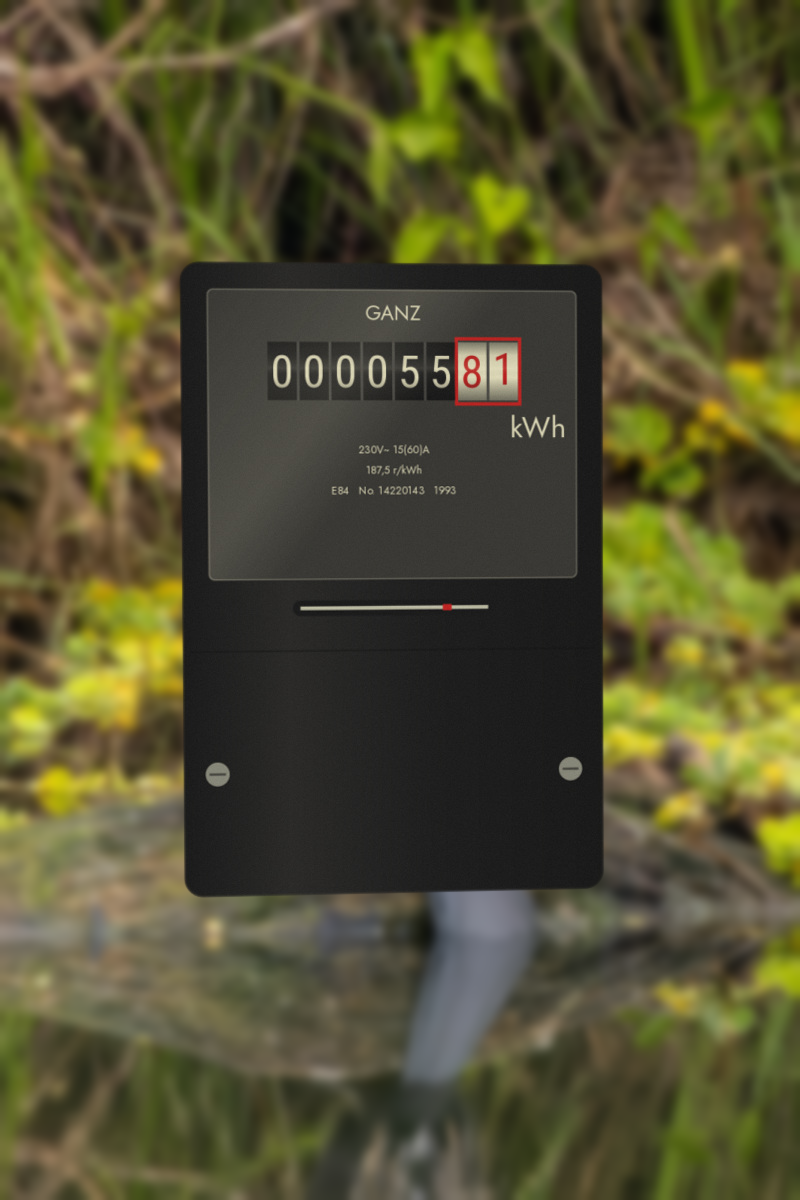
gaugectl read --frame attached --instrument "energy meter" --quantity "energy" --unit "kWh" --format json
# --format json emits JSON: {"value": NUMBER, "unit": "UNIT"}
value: {"value": 55.81, "unit": "kWh"}
